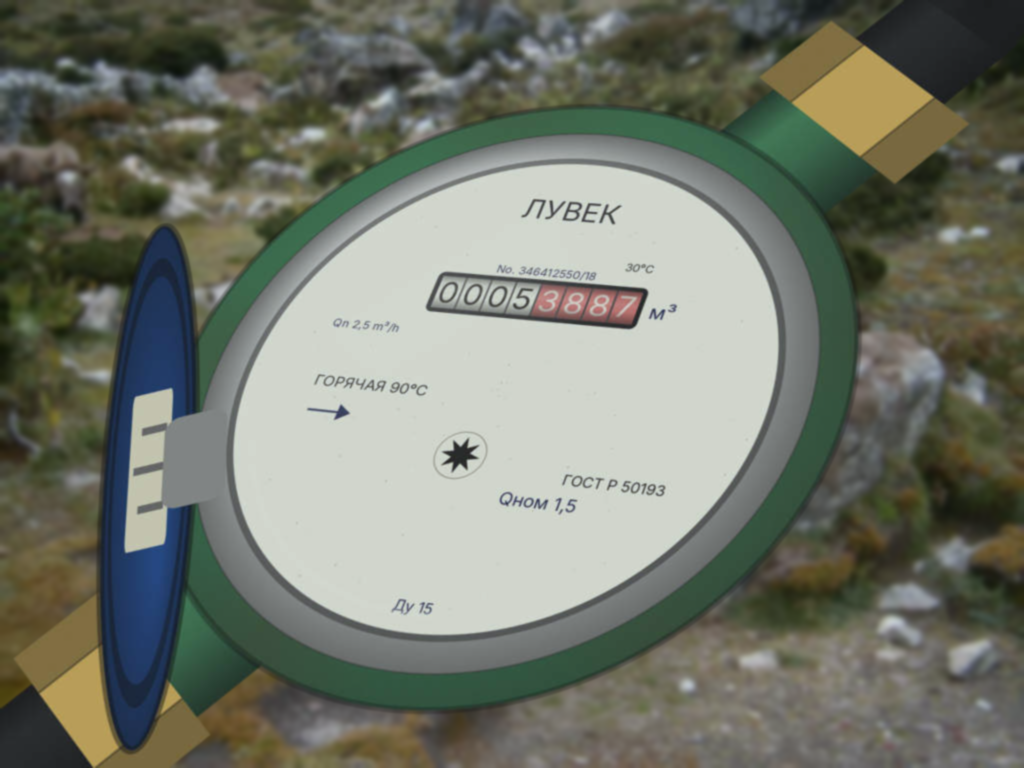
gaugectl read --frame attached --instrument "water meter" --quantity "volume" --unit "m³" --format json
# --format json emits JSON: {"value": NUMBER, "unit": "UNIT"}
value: {"value": 5.3887, "unit": "m³"}
